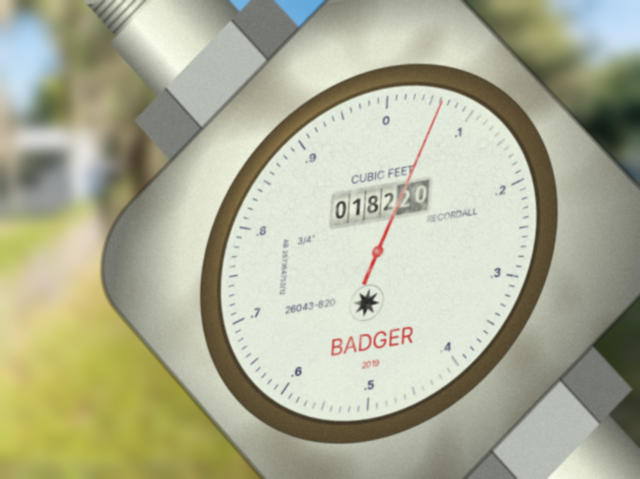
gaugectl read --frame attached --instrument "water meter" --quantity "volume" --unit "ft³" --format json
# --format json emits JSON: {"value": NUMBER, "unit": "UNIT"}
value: {"value": 18220.06, "unit": "ft³"}
